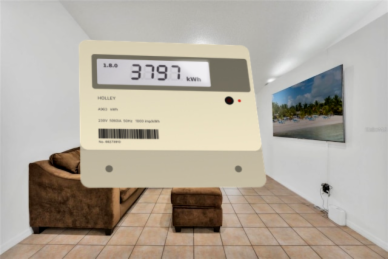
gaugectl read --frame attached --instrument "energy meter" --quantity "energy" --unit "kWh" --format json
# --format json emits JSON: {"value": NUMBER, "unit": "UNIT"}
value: {"value": 3797, "unit": "kWh"}
